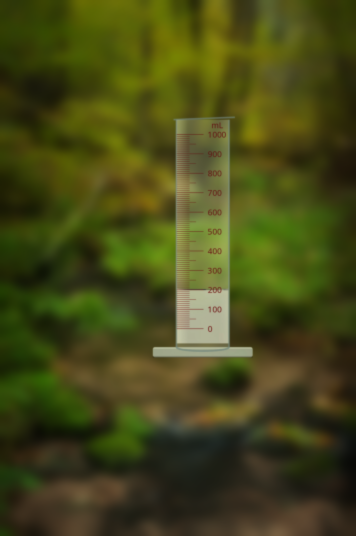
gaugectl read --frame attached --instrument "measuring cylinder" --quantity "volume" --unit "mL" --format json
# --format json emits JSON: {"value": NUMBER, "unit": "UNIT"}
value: {"value": 200, "unit": "mL"}
